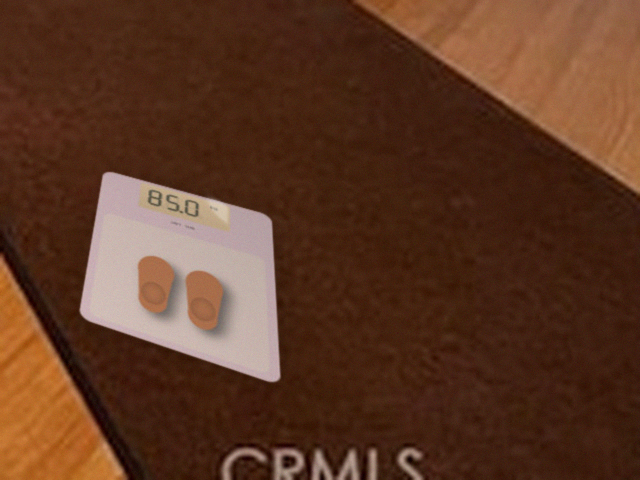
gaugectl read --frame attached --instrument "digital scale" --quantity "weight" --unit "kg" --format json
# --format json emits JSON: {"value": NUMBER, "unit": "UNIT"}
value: {"value": 85.0, "unit": "kg"}
